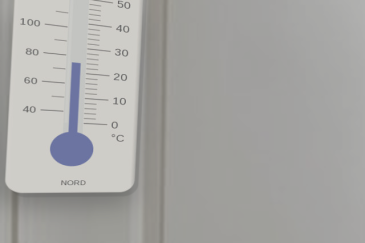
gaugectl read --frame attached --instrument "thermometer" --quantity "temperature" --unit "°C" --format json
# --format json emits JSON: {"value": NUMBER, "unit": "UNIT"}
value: {"value": 24, "unit": "°C"}
